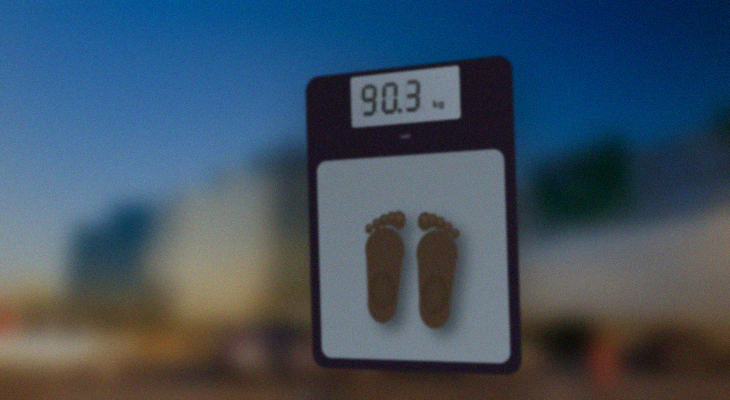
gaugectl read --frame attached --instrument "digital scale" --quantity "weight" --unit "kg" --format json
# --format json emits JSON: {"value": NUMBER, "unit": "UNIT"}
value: {"value": 90.3, "unit": "kg"}
